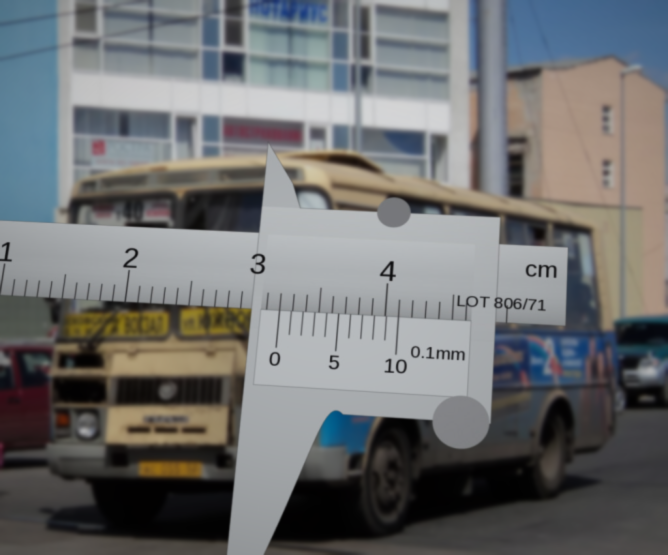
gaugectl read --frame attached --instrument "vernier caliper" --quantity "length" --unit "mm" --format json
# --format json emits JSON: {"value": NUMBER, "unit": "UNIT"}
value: {"value": 32.0, "unit": "mm"}
